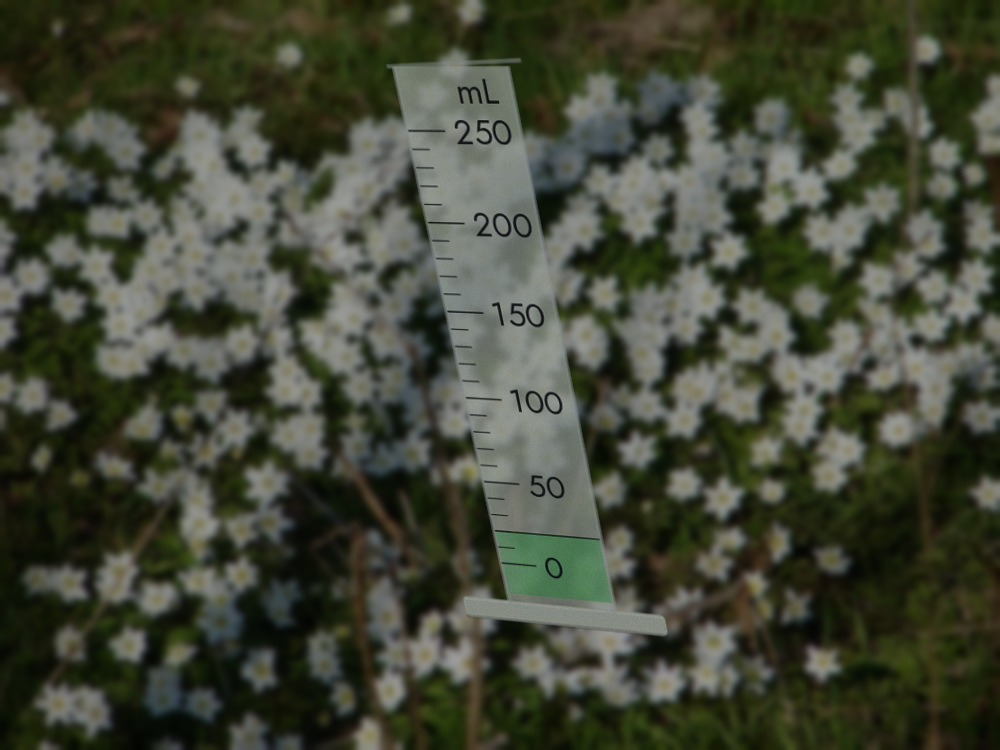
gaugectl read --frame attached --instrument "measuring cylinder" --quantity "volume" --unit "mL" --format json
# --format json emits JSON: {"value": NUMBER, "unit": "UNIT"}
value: {"value": 20, "unit": "mL"}
